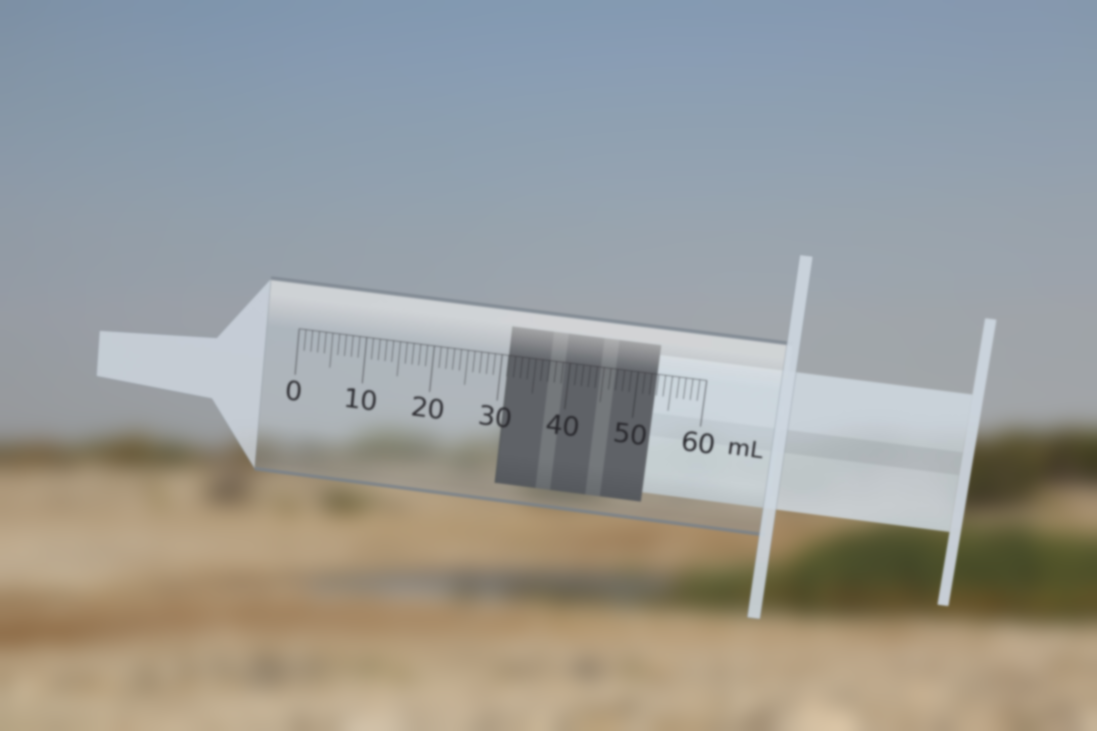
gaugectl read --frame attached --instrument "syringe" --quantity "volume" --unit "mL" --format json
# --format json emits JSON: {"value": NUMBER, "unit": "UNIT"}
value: {"value": 31, "unit": "mL"}
